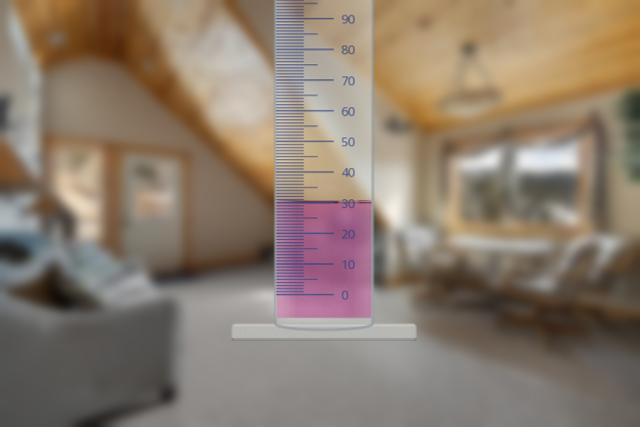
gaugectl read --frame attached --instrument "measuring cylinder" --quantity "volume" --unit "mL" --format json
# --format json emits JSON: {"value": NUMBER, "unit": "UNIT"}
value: {"value": 30, "unit": "mL"}
